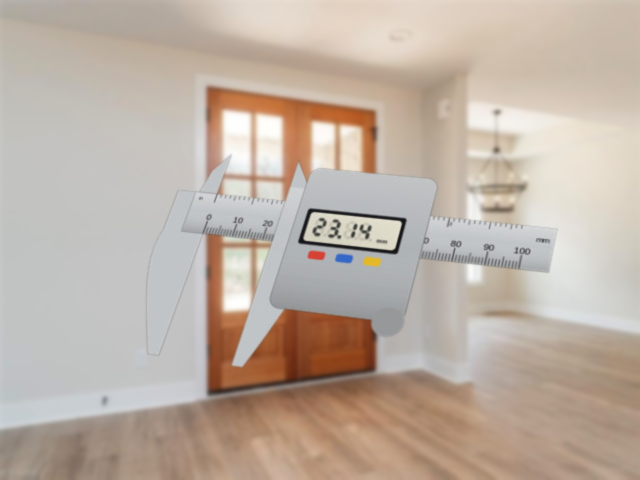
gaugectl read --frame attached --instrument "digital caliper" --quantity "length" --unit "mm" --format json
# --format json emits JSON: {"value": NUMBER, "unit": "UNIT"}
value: {"value": 23.14, "unit": "mm"}
